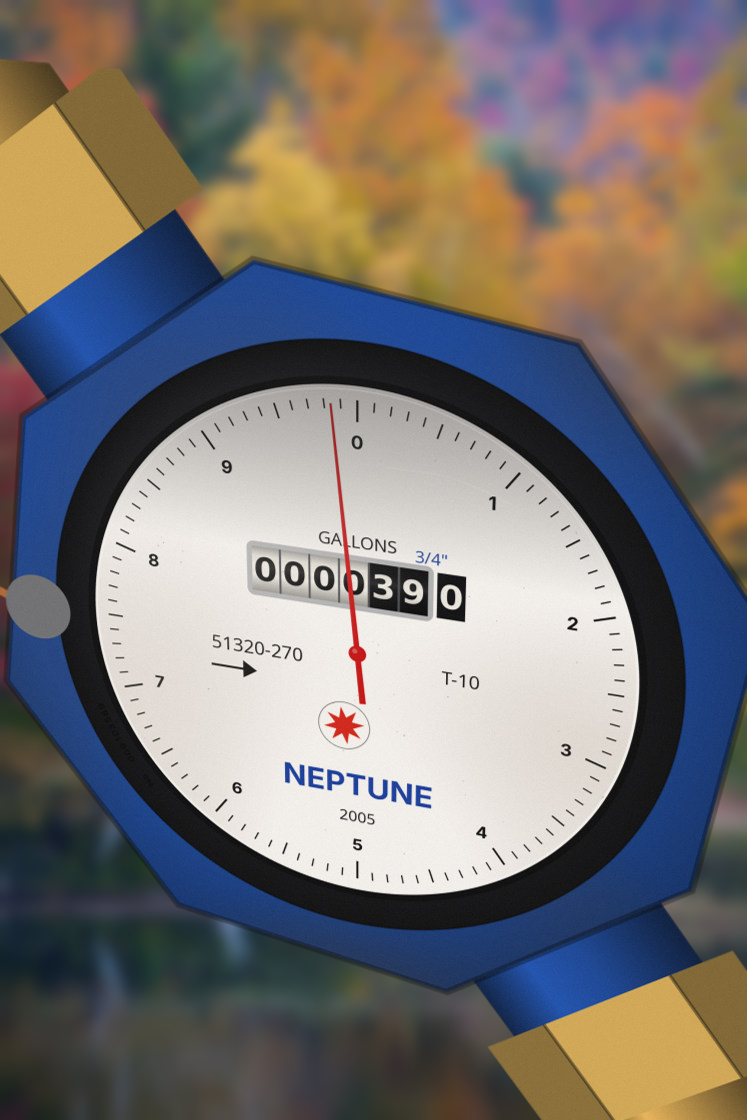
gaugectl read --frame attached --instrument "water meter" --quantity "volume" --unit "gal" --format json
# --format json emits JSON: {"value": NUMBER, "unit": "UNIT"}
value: {"value": 389.8, "unit": "gal"}
